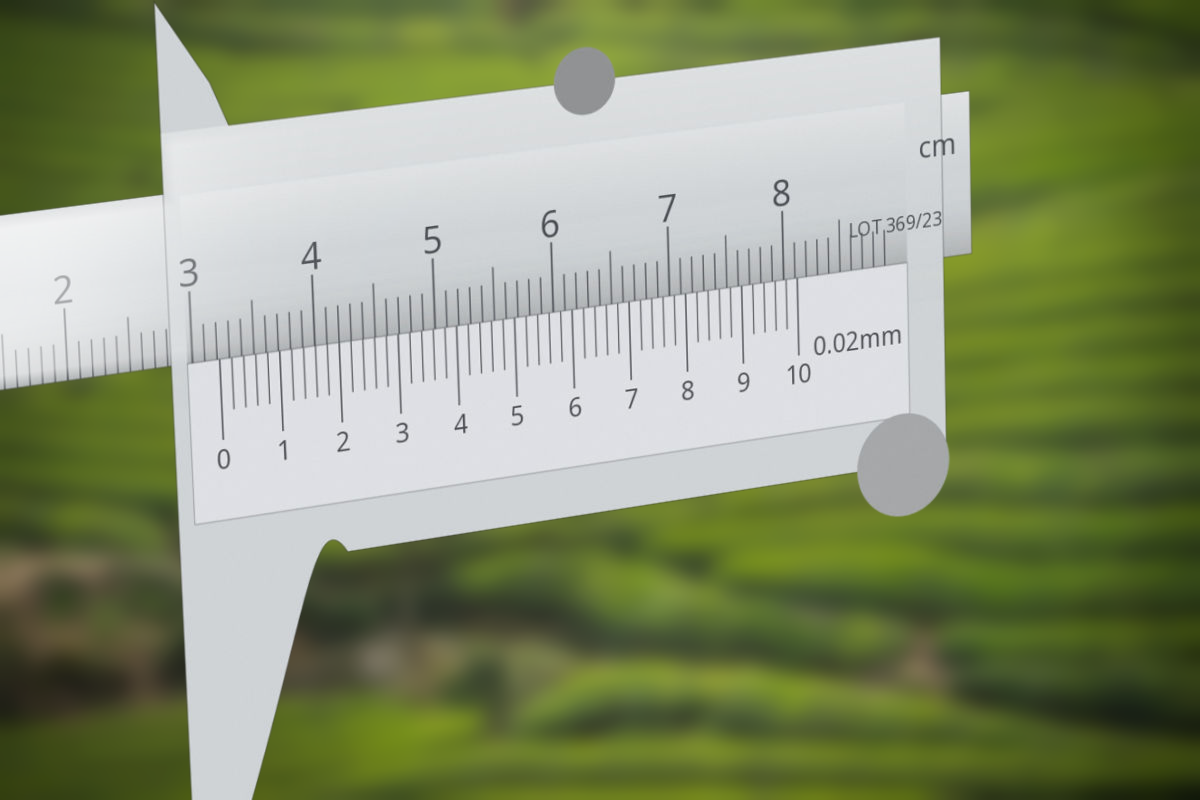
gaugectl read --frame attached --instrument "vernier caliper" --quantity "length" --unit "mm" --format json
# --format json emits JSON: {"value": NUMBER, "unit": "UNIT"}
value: {"value": 32.2, "unit": "mm"}
